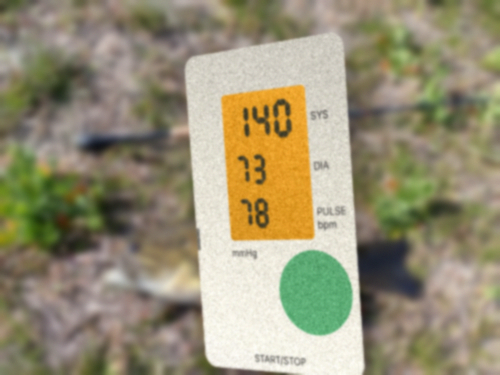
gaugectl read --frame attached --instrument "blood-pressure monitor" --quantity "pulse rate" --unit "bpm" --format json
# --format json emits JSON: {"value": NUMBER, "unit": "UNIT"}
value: {"value": 78, "unit": "bpm"}
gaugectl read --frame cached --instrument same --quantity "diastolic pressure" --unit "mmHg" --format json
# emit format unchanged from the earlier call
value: {"value": 73, "unit": "mmHg"}
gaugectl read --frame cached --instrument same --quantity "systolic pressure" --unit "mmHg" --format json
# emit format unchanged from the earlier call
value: {"value": 140, "unit": "mmHg"}
